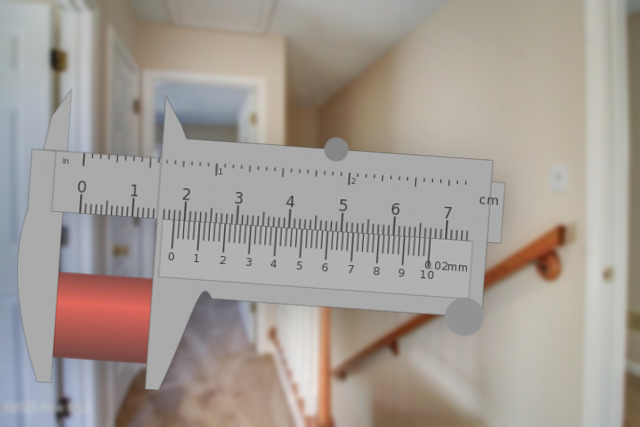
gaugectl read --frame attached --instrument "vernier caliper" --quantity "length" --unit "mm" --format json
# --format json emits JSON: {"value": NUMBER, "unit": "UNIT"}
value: {"value": 18.0, "unit": "mm"}
